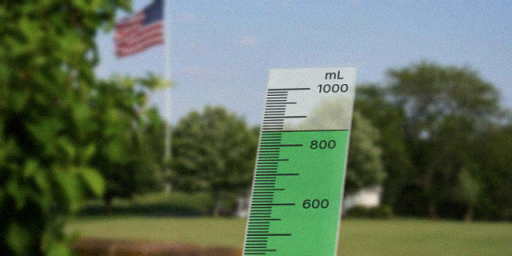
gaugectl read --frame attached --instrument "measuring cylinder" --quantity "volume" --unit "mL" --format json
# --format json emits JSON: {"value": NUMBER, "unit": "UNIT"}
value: {"value": 850, "unit": "mL"}
